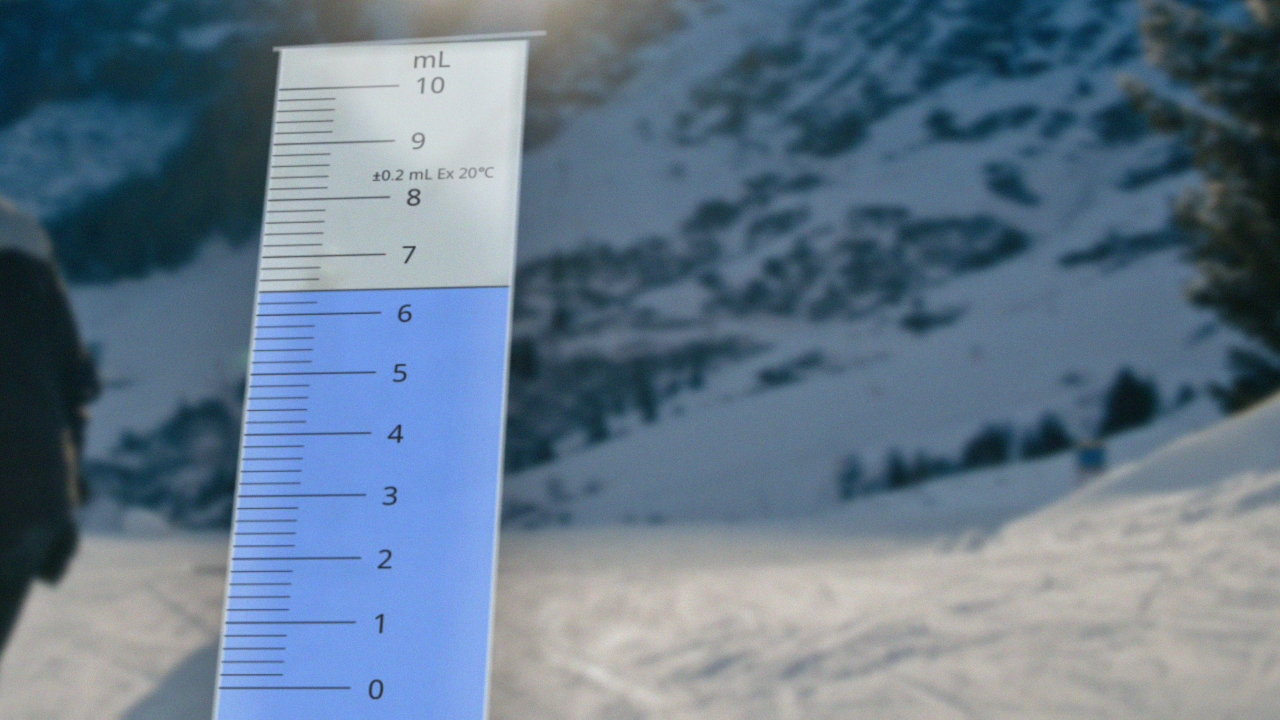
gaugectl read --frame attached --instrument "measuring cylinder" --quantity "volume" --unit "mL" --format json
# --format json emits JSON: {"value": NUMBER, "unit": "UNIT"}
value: {"value": 6.4, "unit": "mL"}
